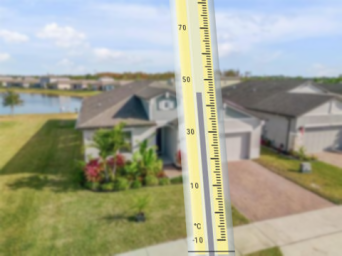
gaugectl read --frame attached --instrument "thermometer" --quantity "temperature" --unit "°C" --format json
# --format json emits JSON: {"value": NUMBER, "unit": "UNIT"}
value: {"value": 45, "unit": "°C"}
